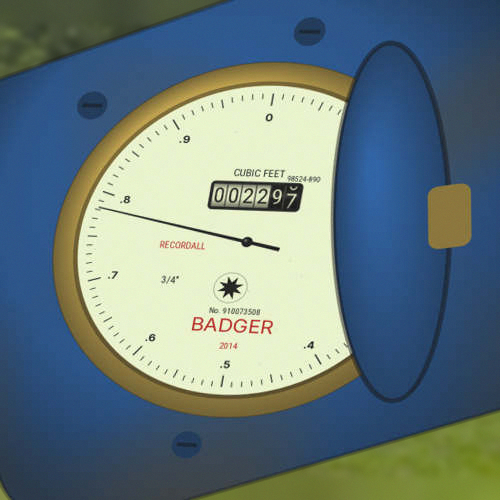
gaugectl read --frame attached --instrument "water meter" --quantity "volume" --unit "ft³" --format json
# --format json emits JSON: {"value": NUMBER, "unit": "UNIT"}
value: {"value": 2296.78, "unit": "ft³"}
